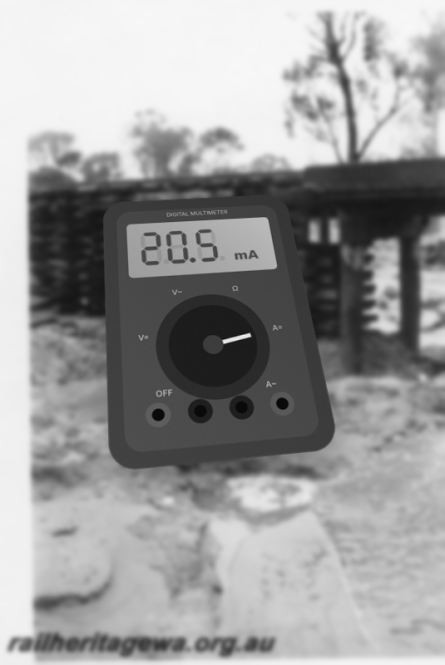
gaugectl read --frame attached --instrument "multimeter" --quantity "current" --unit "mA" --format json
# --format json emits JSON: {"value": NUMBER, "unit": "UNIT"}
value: {"value": 20.5, "unit": "mA"}
